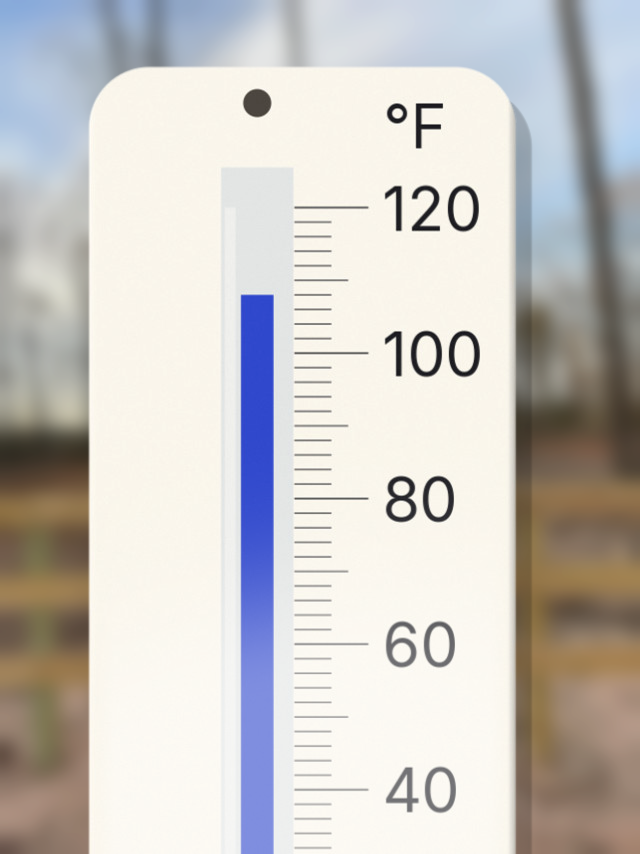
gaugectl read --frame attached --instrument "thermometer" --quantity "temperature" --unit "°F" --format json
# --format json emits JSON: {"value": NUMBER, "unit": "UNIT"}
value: {"value": 108, "unit": "°F"}
